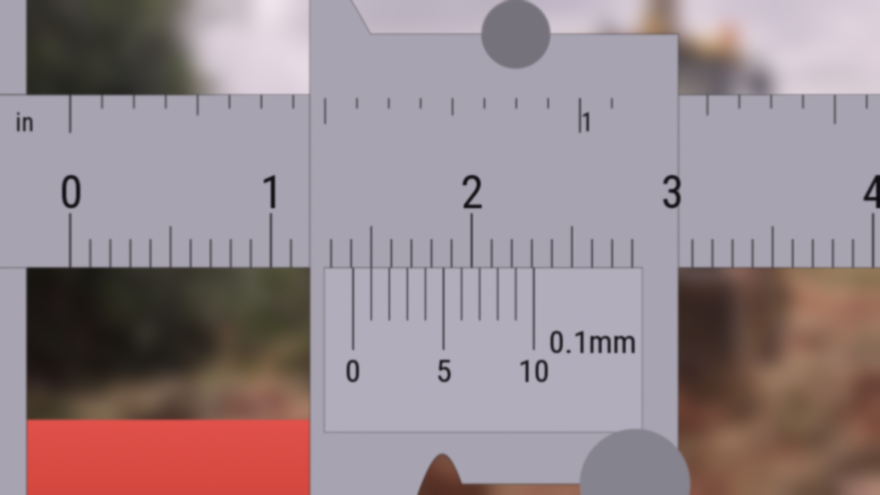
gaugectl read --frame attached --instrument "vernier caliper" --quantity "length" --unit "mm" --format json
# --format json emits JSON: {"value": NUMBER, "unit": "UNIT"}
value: {"value": 14.1, "unit": "mm"}
